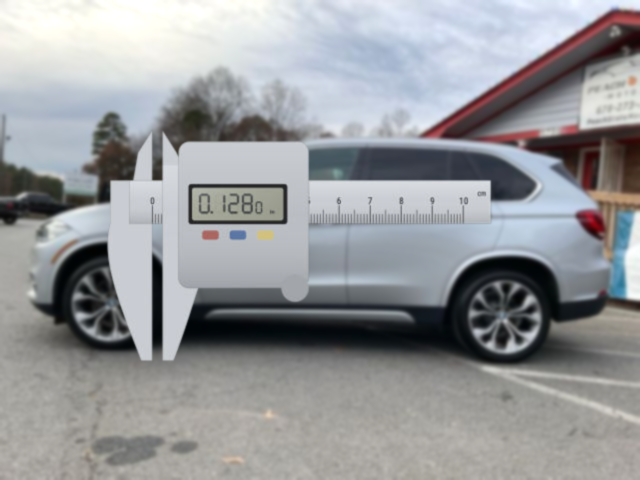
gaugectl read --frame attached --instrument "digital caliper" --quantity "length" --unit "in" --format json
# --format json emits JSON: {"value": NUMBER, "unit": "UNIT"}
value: {"value": 0.1280, "unit": "in"}
